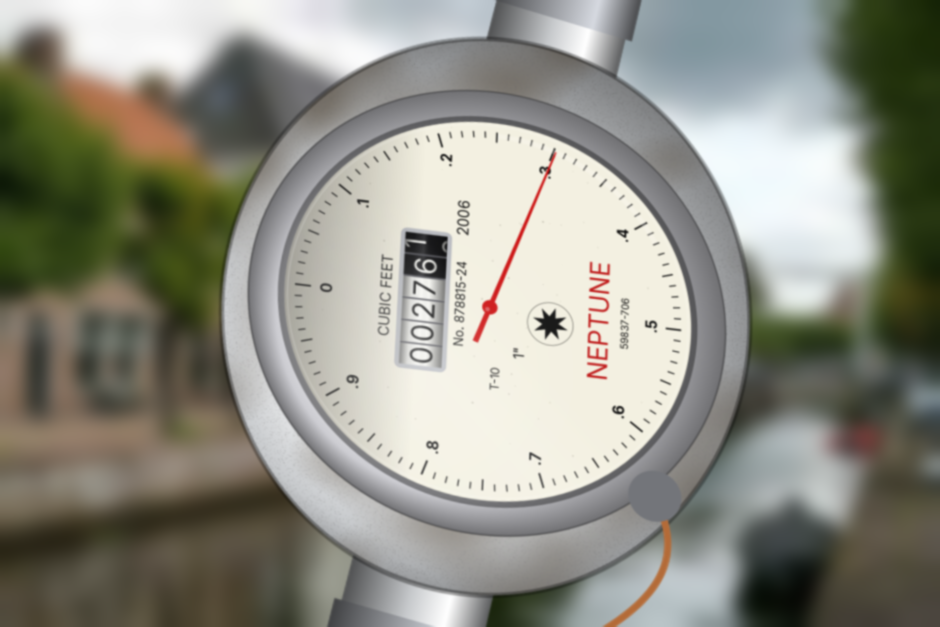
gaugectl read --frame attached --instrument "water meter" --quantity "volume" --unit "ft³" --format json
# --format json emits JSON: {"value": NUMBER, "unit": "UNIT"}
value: {"value": 2761.30, "unit": "ft³"}
